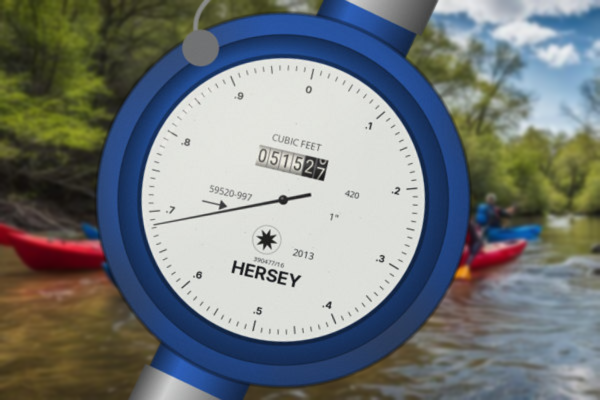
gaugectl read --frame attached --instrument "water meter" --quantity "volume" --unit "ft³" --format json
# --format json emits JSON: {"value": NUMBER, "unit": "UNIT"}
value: {"value": 51526.68, "unit": "ft³"}
